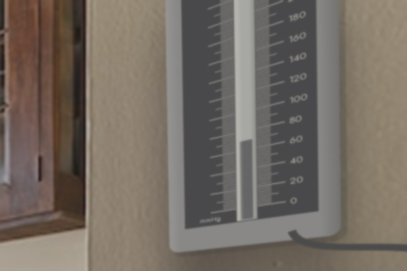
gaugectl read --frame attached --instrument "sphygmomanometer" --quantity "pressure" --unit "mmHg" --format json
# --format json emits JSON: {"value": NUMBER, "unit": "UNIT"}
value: {"value": 70, "unit": "mmHg"}
